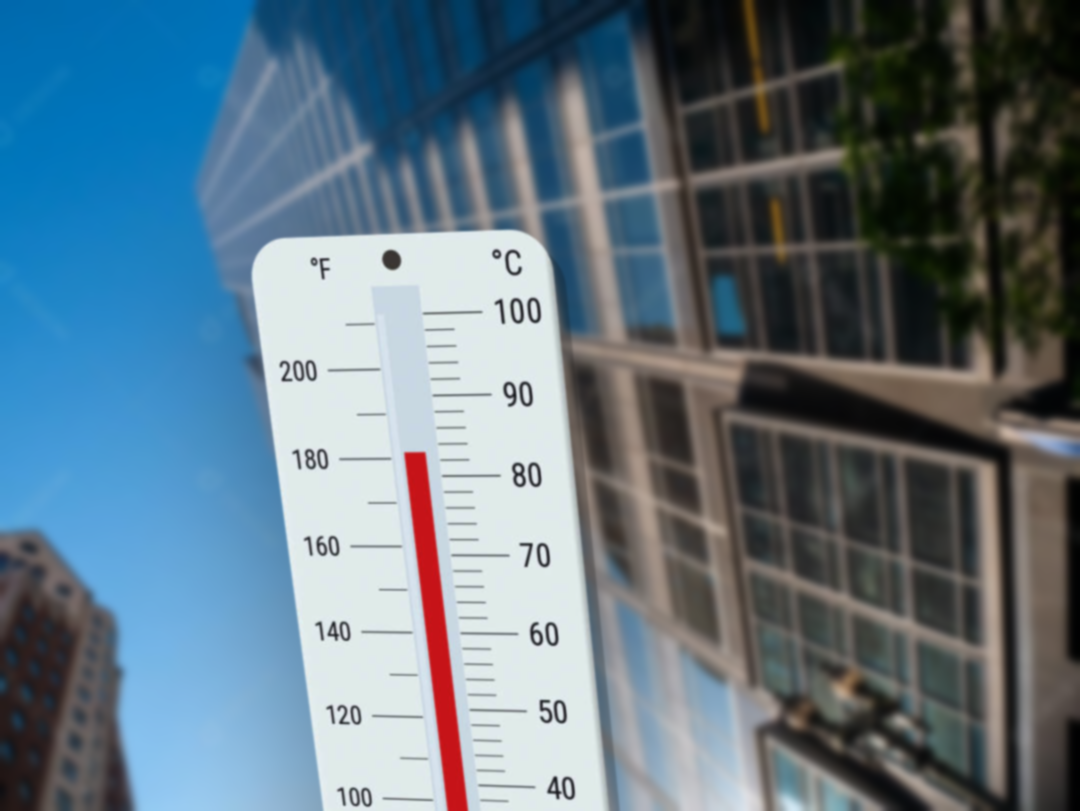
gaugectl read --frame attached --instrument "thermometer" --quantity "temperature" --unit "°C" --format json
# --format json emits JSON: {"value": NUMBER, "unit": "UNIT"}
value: {"value": 83, "unit": "°C"}
